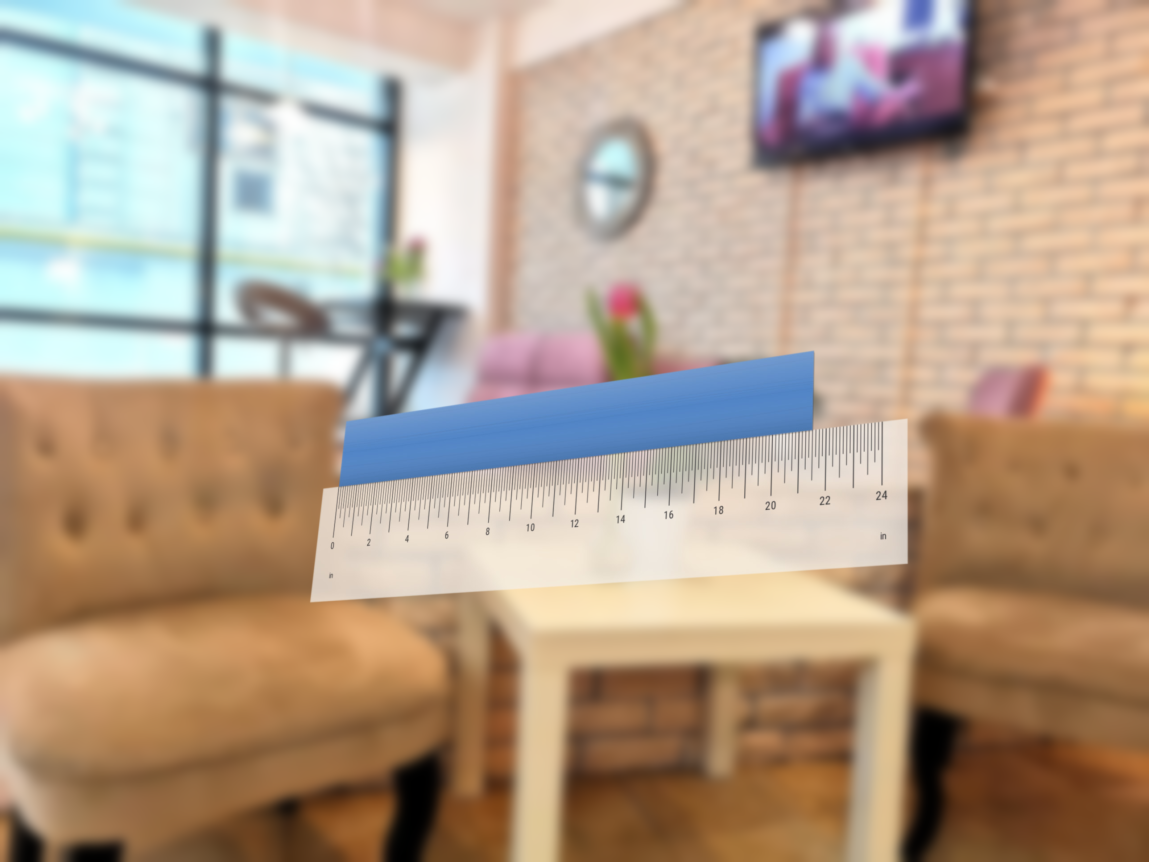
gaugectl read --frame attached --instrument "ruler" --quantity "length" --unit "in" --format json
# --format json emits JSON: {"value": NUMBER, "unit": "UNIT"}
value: {"value": 21.5, "unit": "in"}
